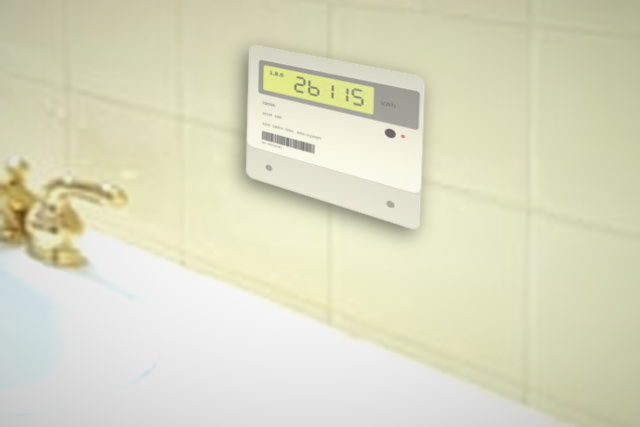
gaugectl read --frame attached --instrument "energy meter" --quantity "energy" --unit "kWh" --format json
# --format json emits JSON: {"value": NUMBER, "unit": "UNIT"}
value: {"value": 26115, "unit": "kWh"}
